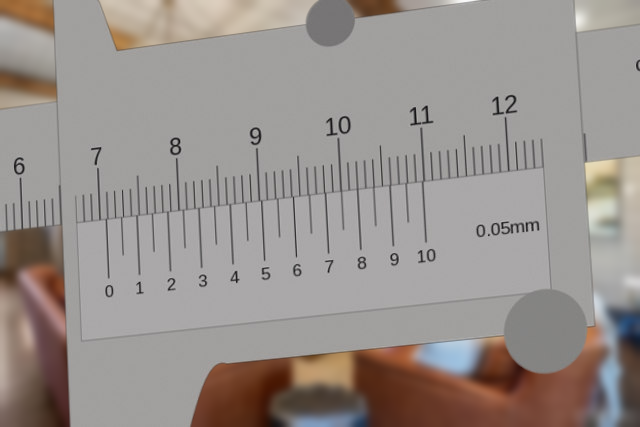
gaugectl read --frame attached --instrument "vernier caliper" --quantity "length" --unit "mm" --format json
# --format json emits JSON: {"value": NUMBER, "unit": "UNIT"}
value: {"value": 70.8, "unit": "mm"}
